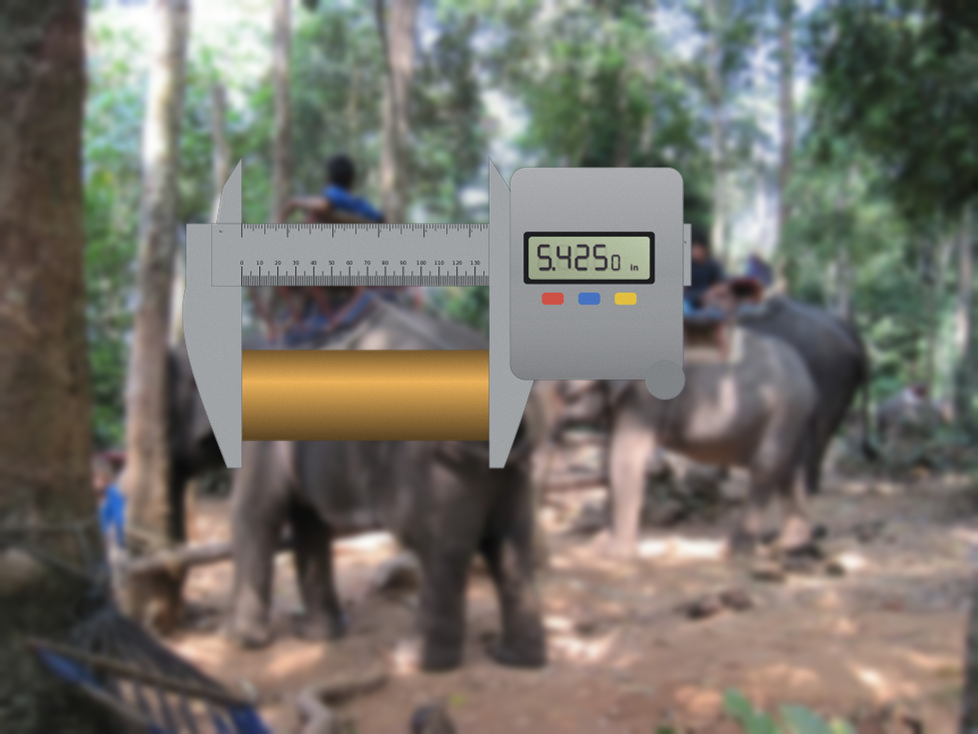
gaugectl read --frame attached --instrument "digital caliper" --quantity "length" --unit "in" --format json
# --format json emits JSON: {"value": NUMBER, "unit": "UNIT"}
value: {"value": 5.4250, "unit": "in"}
